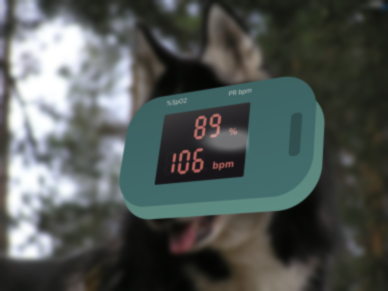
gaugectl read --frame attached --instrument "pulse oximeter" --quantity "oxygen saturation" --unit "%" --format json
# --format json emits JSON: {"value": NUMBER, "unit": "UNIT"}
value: {"value": 89, "unit": "%"}
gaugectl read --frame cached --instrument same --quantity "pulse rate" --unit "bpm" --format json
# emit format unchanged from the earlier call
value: {"value": 106, "unit": "bpm"}
